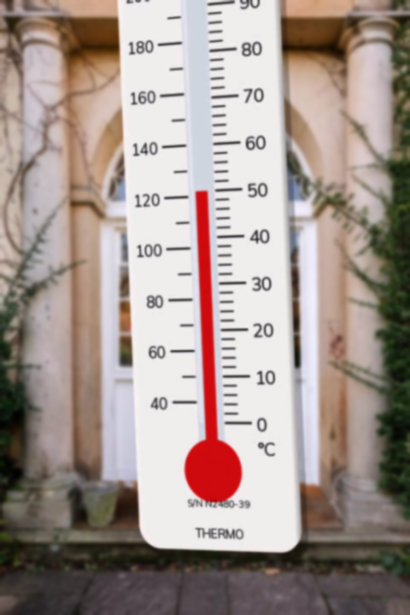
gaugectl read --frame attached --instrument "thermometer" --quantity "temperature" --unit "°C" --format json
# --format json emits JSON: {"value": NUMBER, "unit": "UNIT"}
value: {"value": 50, "unit": "°C"}
